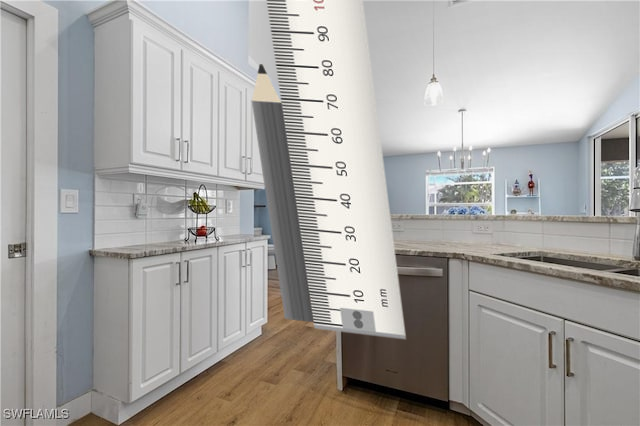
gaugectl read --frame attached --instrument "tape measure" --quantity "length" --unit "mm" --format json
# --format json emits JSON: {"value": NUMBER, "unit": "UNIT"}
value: {"value": 80, "unit": "mm"}
